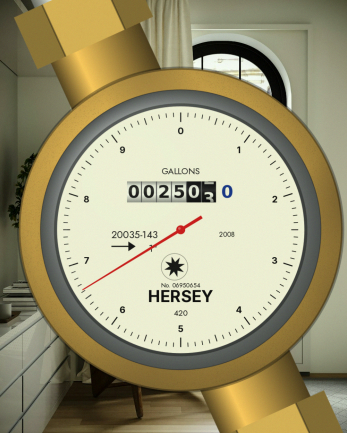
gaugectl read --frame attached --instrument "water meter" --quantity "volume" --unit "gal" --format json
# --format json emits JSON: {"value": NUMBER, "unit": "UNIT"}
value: {"value": 25026.6, "unit": "gal"}
